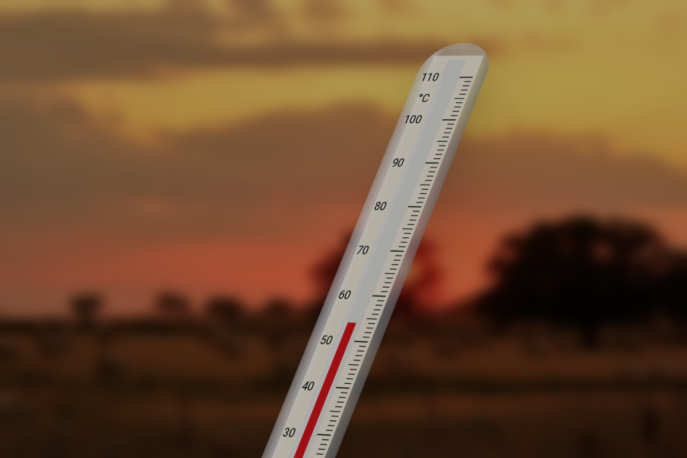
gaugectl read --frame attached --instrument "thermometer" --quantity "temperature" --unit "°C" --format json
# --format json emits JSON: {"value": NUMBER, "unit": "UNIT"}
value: {"value": 54, "unit": "°C"}
